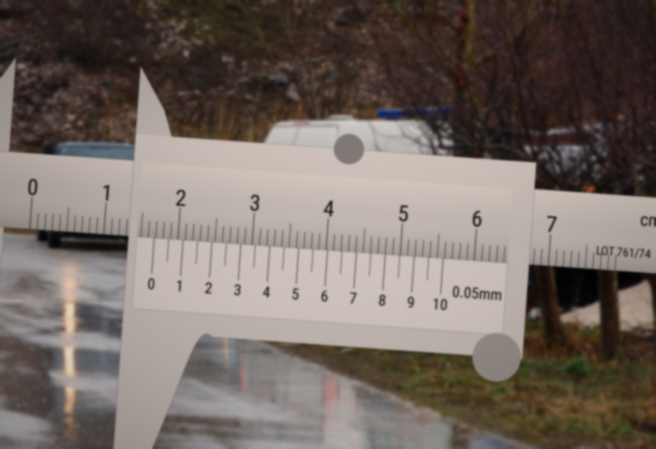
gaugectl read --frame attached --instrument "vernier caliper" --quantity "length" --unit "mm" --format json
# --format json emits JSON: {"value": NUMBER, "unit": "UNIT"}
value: {"value": 16.8, "unit": "mm"}
